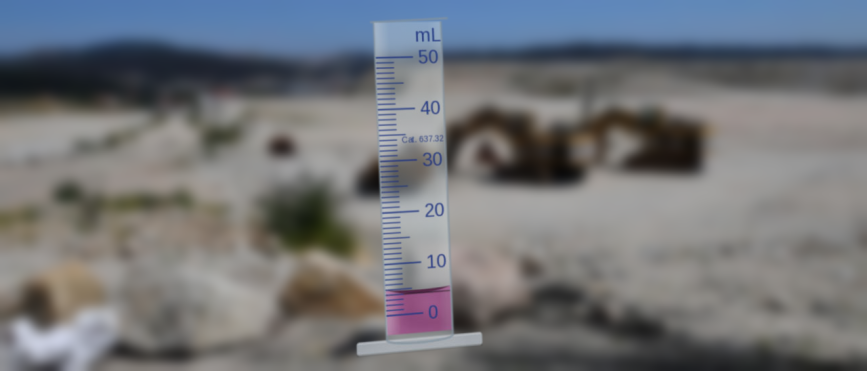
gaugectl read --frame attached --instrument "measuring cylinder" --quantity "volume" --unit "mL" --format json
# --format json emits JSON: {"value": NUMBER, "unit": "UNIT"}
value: {"value": 4, "unit": "mL"}
